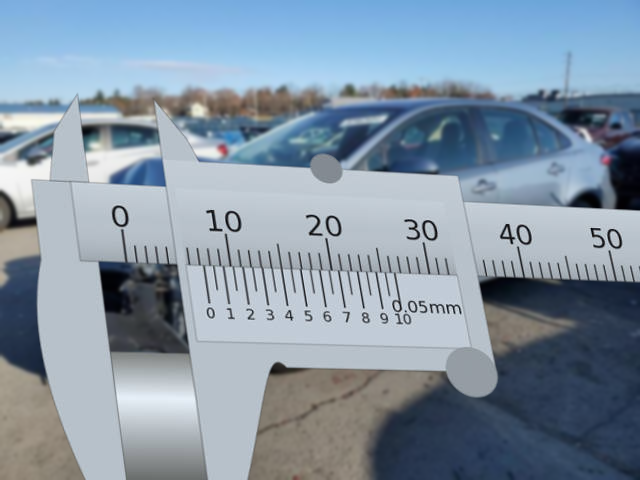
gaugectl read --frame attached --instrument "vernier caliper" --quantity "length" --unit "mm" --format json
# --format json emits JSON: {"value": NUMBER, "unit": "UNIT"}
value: {"value": 7.4, "unit": "mm"}
